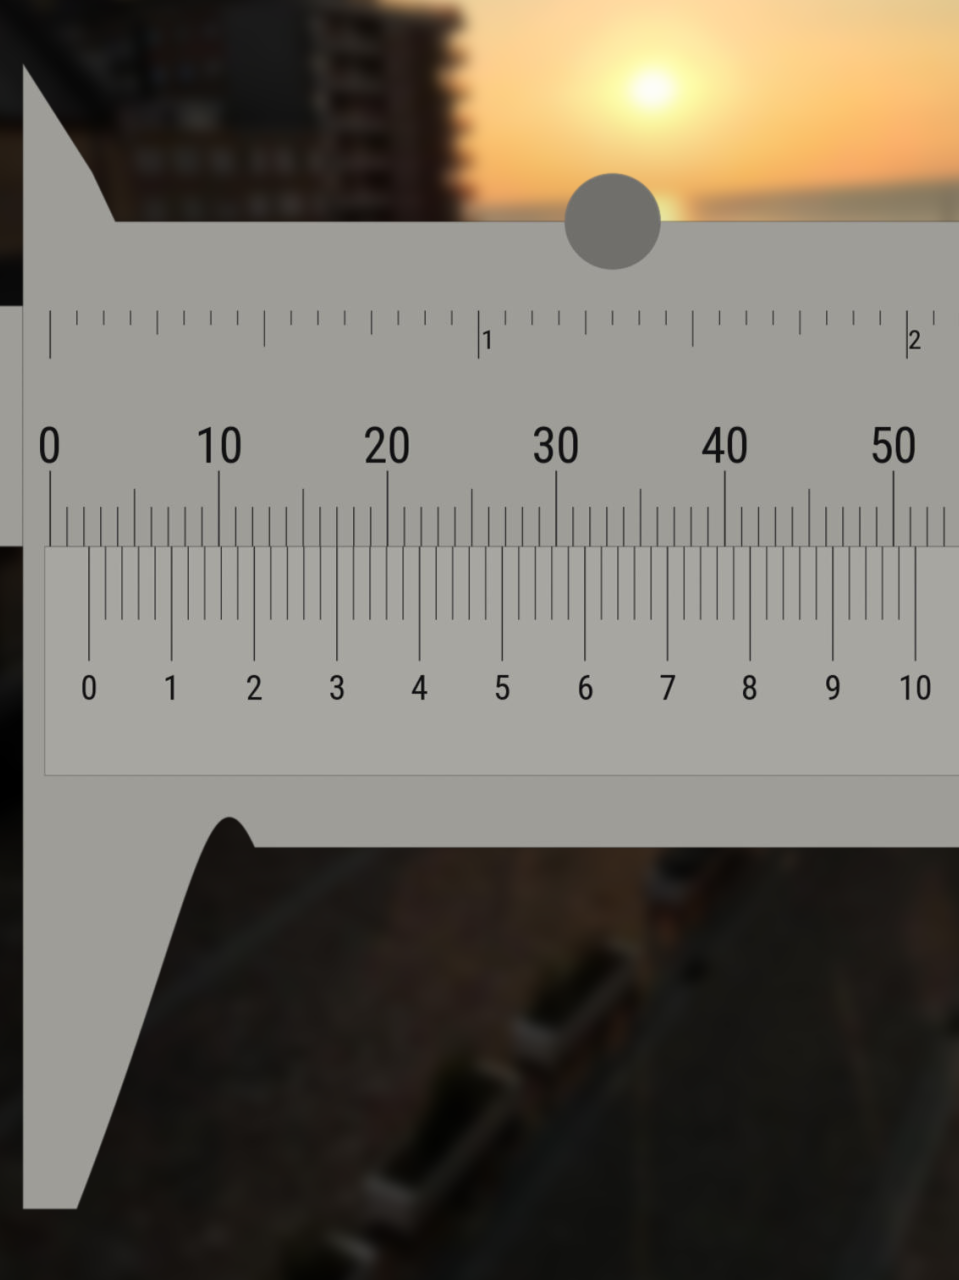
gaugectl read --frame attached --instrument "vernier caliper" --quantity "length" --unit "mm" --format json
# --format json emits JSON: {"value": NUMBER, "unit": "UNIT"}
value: {"value": 2.3, "unit": "mm"}
